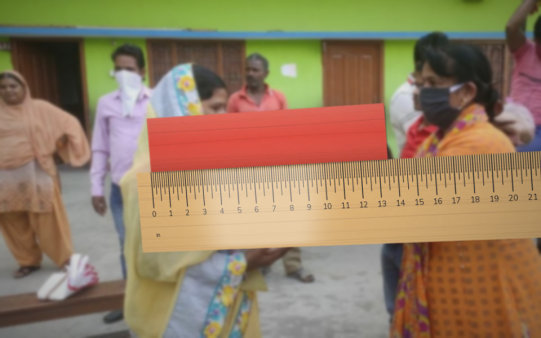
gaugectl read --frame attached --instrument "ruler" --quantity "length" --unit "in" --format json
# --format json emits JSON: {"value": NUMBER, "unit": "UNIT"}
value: {"value": 13.5, "unit": "in"}
